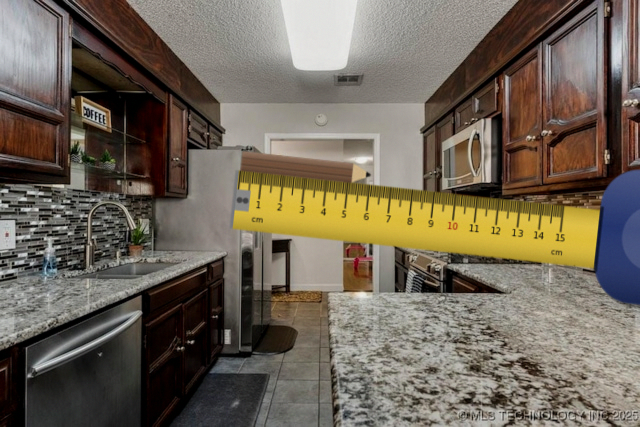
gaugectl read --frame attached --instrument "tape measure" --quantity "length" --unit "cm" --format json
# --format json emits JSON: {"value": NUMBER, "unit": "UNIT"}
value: {"value": 6, "unit": "cm"}
